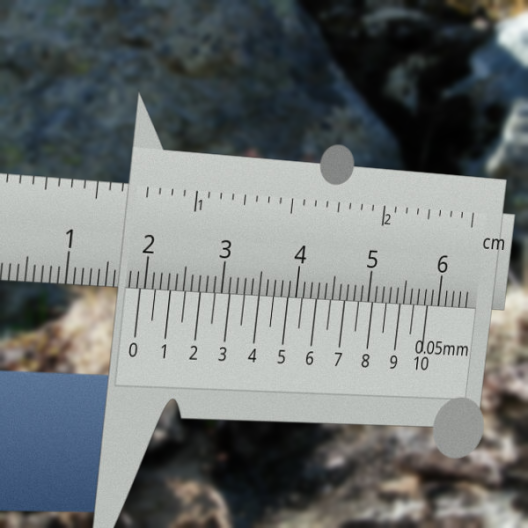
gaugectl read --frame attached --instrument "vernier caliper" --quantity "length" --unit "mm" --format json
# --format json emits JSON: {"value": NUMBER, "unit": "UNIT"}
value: {"value": 19.4, "unit": "mm"}
